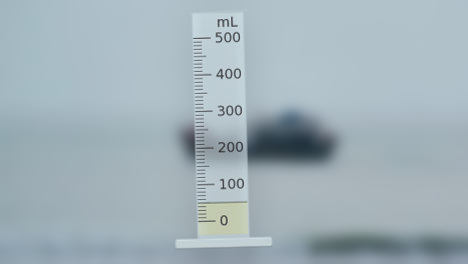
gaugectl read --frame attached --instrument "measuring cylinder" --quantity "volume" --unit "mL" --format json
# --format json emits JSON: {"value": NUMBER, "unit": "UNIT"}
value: {"value": 50, "unit": "mL"}
